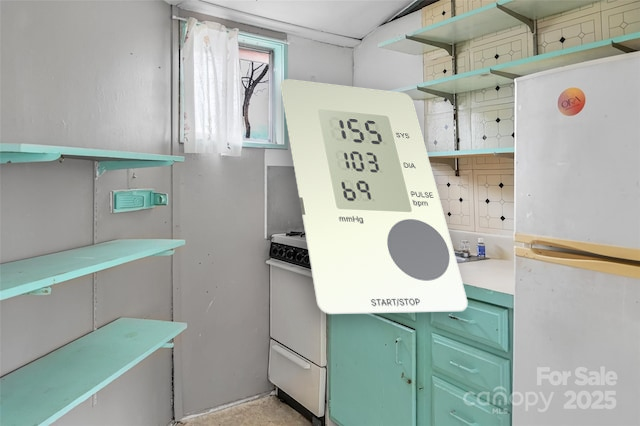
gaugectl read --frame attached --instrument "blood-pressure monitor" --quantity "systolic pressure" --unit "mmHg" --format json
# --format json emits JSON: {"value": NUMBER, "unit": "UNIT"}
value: {"value": 155, "unit": "mmHg"}
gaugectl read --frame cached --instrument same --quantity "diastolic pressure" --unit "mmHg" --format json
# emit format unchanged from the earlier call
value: {"value": 103, "unit": "mmHg"}
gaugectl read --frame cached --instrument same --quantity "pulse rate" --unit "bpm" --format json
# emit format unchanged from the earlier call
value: {"value": 69, "unit": "bpm"}
